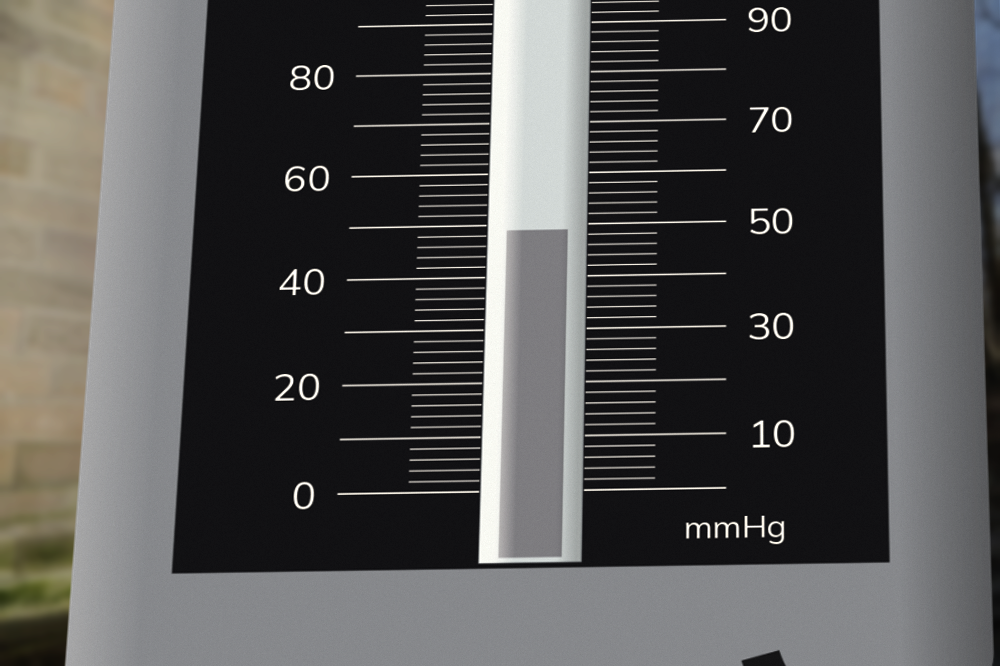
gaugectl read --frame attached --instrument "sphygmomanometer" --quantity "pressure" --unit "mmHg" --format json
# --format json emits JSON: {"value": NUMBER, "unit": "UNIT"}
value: {"value": 49, "unit": "mmHg"}
